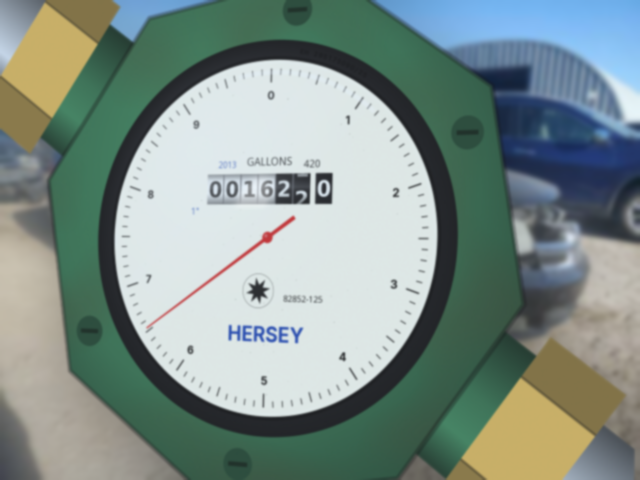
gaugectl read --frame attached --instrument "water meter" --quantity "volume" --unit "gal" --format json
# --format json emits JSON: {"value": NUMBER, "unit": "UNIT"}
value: {"value": 16216.5, "unit": "gal"}
